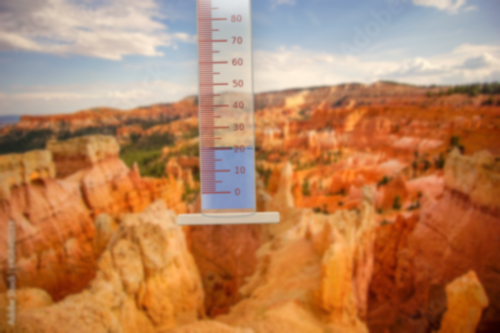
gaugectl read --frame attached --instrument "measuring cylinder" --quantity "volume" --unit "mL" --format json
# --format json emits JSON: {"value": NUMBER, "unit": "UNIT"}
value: {"value": 20, "unit": "mL"}
